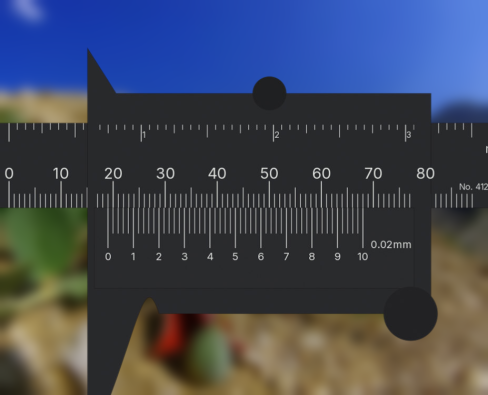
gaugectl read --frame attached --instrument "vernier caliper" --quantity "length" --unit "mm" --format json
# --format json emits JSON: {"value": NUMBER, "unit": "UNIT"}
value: {"value": 19.0, "unit": "mm"}
